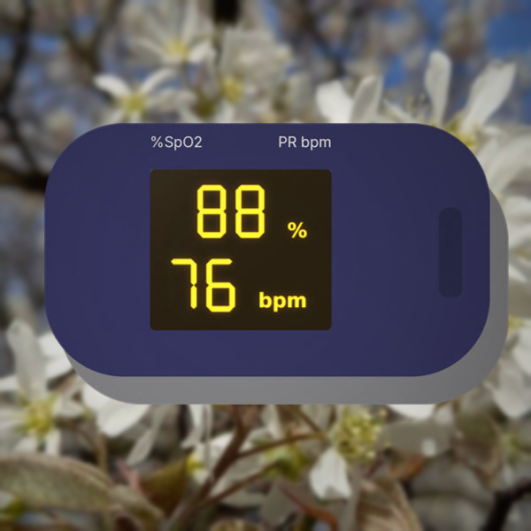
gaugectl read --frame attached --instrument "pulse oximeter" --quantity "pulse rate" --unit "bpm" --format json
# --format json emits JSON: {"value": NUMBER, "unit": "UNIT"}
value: {"value": 76, "unit": "bpm"}
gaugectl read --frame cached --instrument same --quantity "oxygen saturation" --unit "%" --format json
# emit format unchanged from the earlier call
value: {"value": 88, "unit": "%"}
